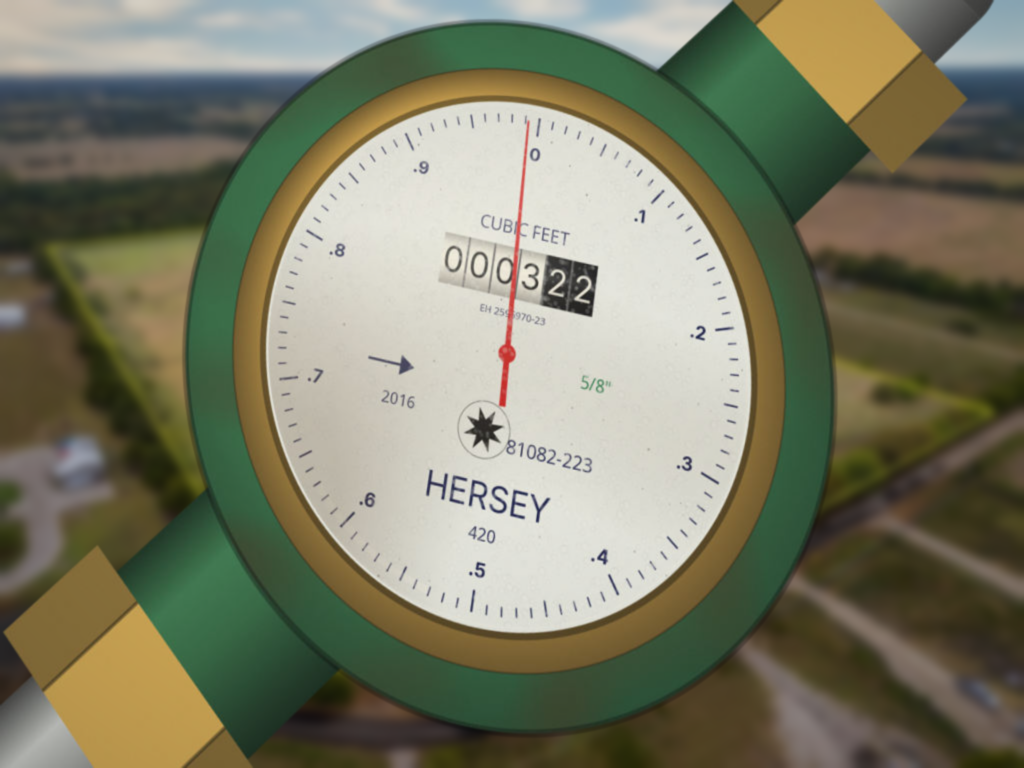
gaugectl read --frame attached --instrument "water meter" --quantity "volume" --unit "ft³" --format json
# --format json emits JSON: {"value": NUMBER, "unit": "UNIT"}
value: {"value": 321.99, "unit": "ft³"}
